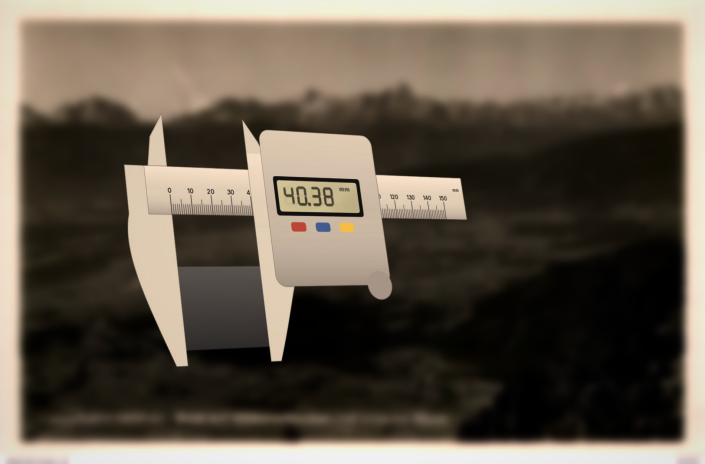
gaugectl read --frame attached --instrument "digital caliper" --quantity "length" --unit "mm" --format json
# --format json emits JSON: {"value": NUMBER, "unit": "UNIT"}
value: {"value": 40.38, "unit": "mm"}
